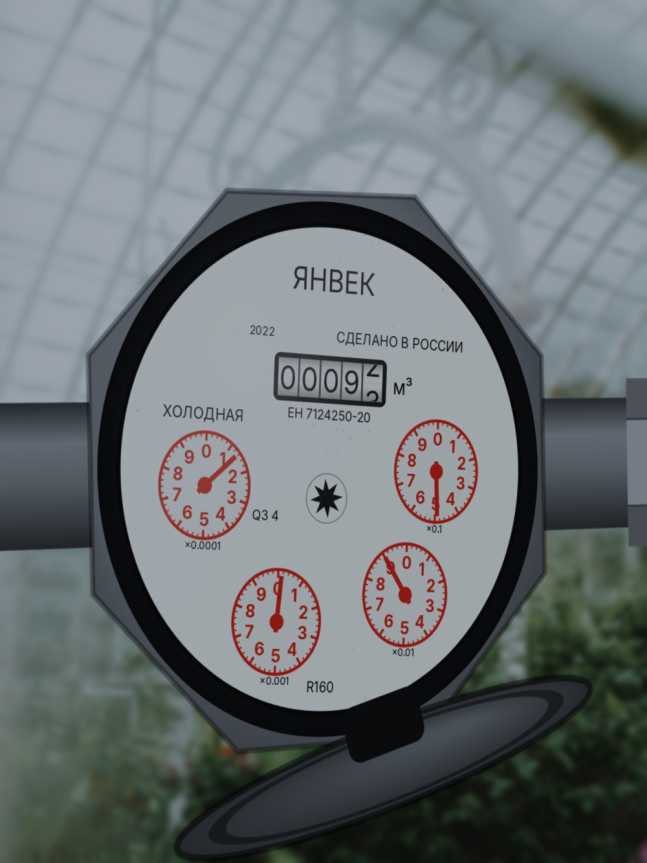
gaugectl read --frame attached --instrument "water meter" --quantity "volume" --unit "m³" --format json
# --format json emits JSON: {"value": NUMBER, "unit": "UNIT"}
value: {"value": 92.4901, "unit": "m³"}
